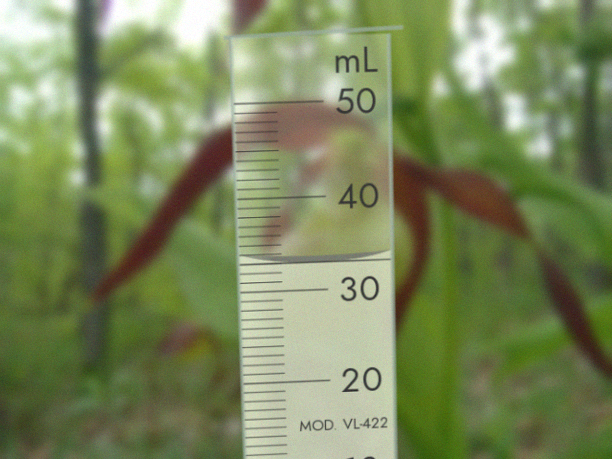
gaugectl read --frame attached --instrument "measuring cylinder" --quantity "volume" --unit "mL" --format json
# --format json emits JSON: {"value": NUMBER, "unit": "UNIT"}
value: {"value": 33, "unit": "mL"}
